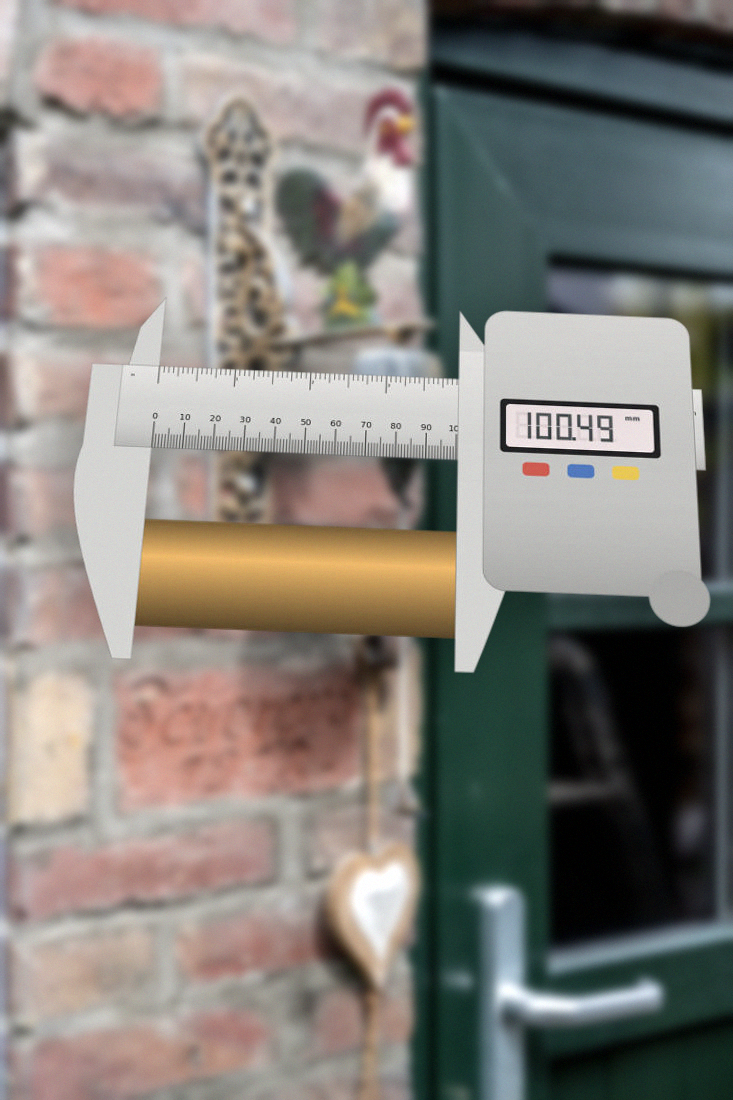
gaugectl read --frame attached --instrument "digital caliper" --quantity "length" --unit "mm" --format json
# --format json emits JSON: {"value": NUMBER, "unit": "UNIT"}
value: {"value": 100.49, "unit": "mm"}
